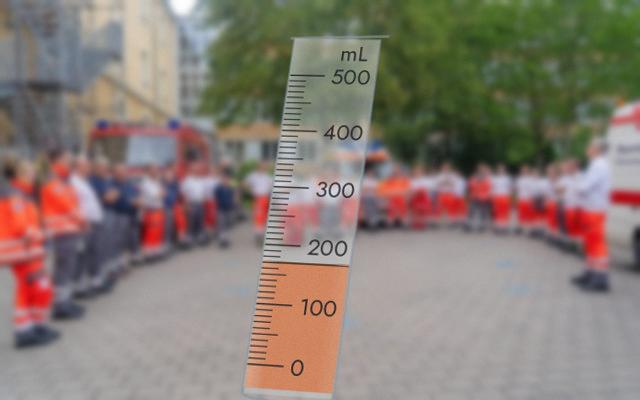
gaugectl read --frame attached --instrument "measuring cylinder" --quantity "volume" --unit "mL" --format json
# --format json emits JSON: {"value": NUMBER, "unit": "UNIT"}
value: {"value": 170, "unit": "mL"}
